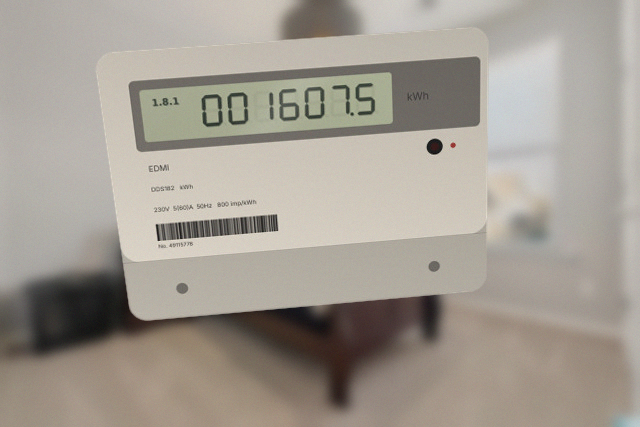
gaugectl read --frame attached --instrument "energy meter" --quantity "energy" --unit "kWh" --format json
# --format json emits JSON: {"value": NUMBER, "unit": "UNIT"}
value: {"value": 1607.5, "unit": "kWh"}
